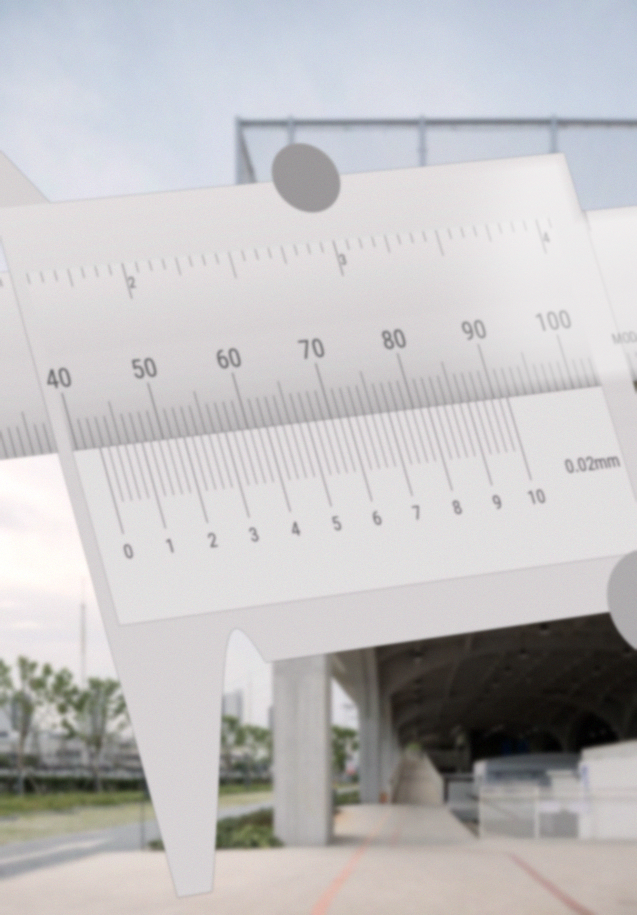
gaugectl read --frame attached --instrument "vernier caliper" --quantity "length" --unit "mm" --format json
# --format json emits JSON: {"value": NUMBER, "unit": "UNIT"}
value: {"value": 42.6, "unit": "mm"}
